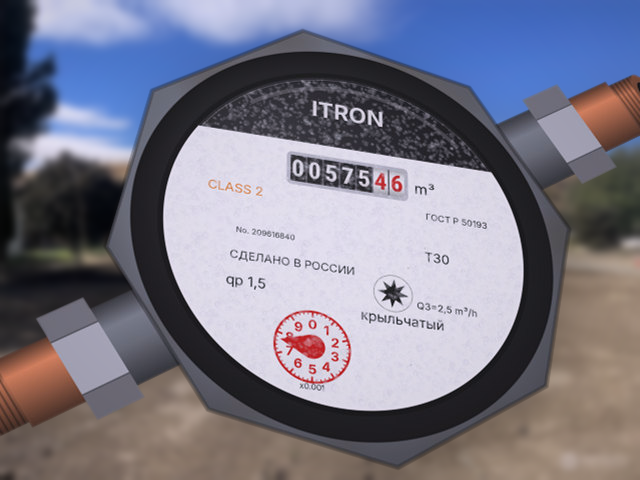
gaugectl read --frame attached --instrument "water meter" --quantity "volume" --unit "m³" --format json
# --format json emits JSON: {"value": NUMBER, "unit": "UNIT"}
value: {"value": 575.467, "unit": "m³"}
